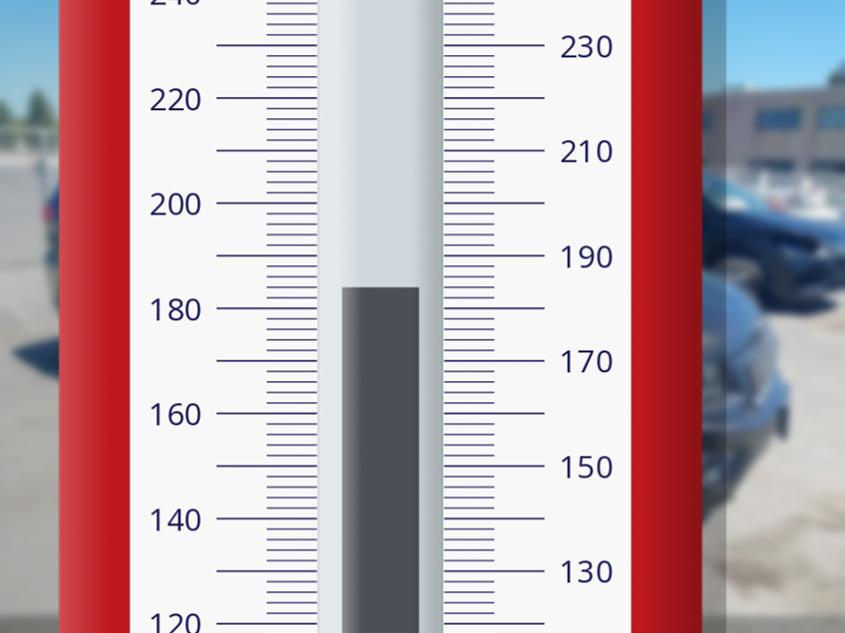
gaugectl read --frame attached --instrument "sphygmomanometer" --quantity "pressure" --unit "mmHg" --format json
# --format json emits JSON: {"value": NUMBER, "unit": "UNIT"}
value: {"value": 184, "unit": "mmHg"}
